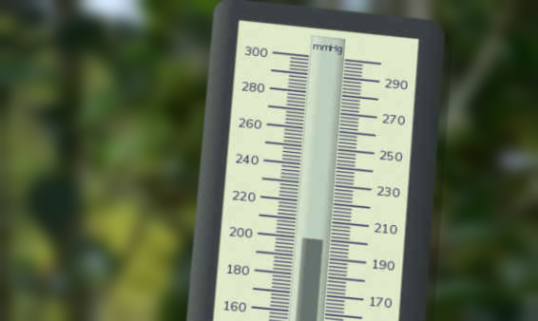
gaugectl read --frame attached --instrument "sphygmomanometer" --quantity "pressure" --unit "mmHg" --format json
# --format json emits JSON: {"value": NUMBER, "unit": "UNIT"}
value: {"value": 200, "unit": "mmHg"}
